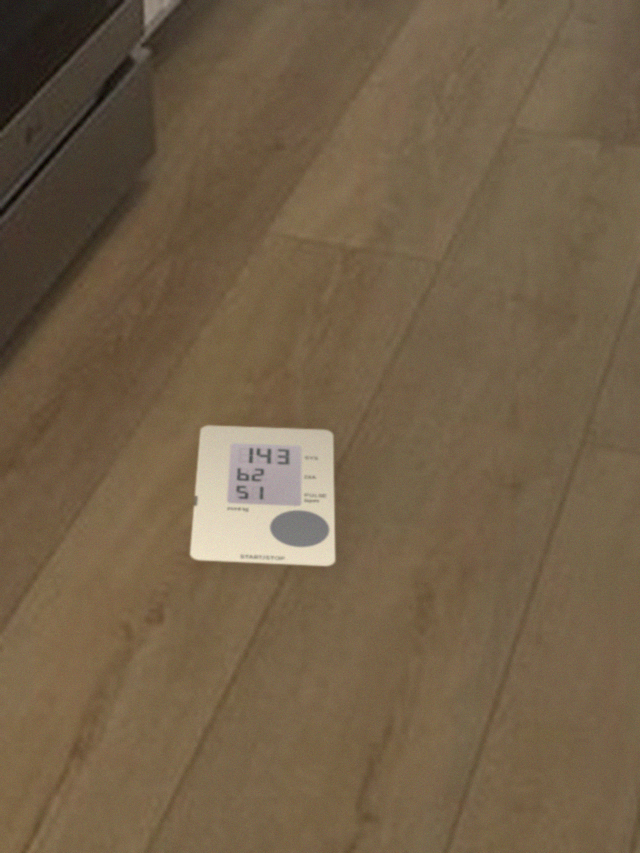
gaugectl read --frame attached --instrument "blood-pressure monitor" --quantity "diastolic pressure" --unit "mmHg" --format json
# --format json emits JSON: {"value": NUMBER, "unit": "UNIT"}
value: {"value": 62, "unit": "mmHg"}
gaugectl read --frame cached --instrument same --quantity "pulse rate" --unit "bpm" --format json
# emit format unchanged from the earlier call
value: {"value": 51, "unit": "bpm"}
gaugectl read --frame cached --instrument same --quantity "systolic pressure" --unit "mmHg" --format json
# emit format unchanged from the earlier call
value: {"value": 143, "unit": "mmHg"}
